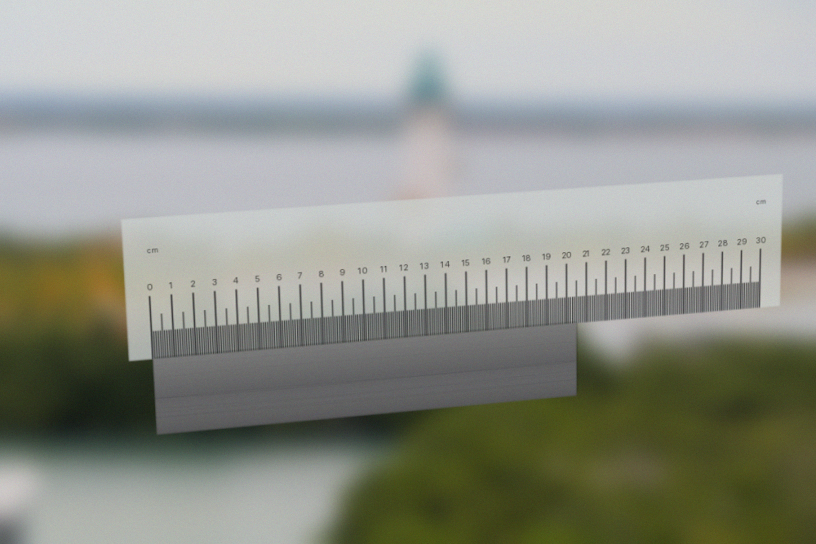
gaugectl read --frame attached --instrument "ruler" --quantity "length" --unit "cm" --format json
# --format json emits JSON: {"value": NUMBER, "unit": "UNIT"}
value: {"value": 20.5, "unit": "cm"}
